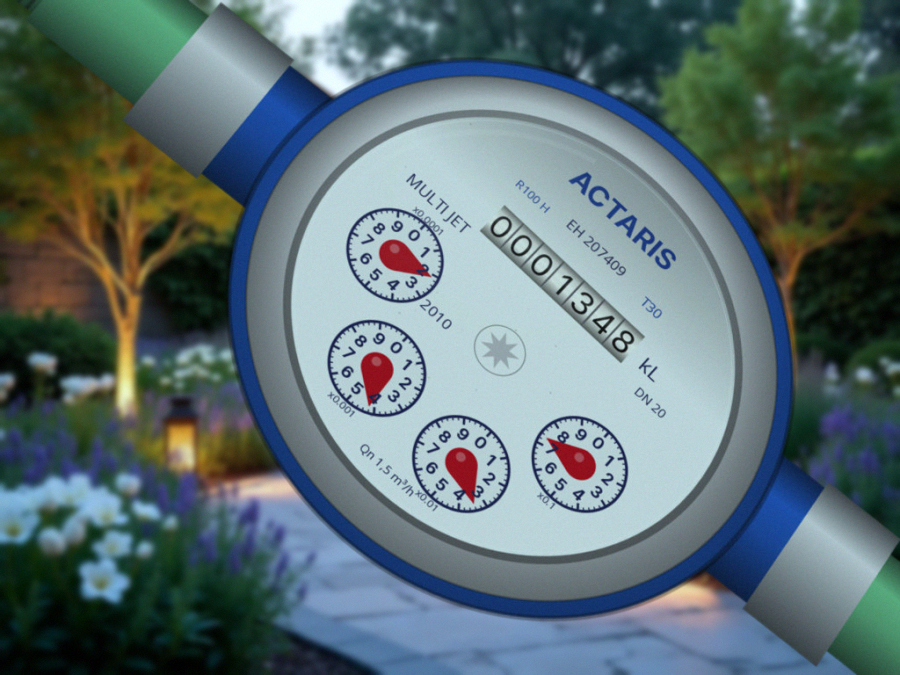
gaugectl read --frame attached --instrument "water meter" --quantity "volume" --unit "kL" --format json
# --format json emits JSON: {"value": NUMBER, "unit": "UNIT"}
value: {"value": 1348.7342, "unit": "kL"}
